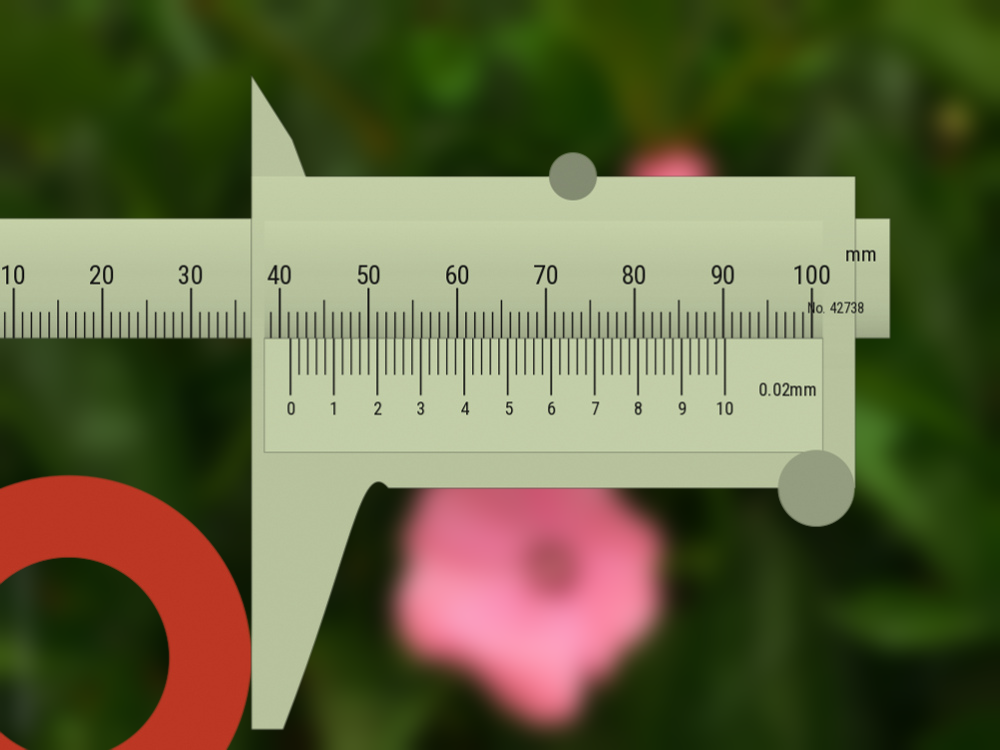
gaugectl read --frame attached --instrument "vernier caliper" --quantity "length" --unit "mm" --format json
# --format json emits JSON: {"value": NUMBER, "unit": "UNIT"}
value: {"value": 41.2, "unit": "mm"}
